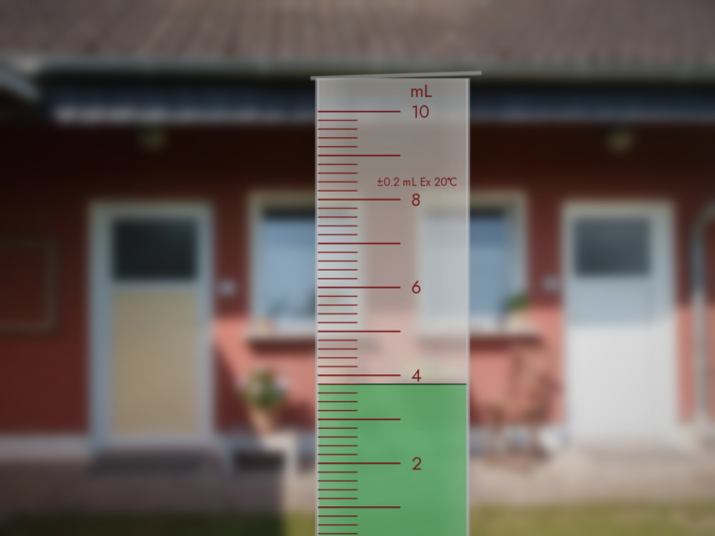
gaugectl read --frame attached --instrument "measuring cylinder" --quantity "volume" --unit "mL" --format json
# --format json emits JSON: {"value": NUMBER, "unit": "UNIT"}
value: {"value": 3.8, "unit": "mL"}
